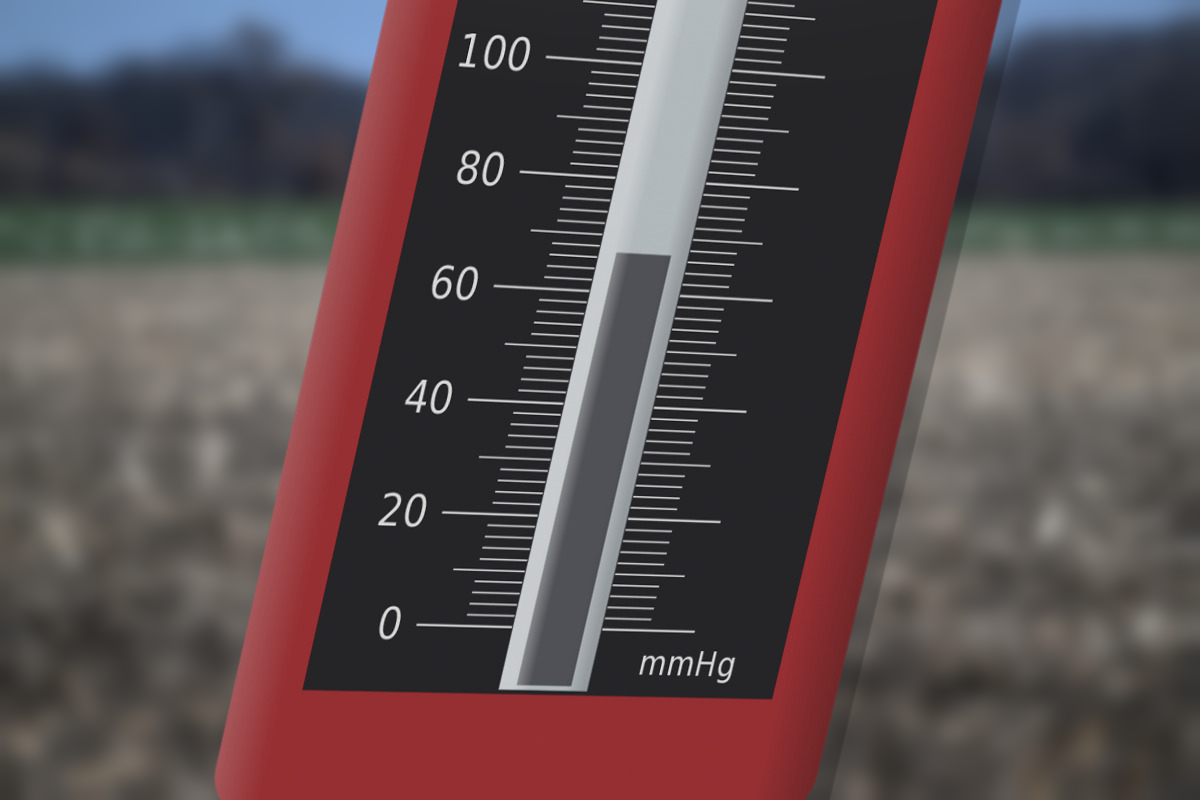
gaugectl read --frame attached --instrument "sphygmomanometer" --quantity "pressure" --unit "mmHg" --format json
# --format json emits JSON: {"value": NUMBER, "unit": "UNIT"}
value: {"value": 67, "unit": "mmHg"}
